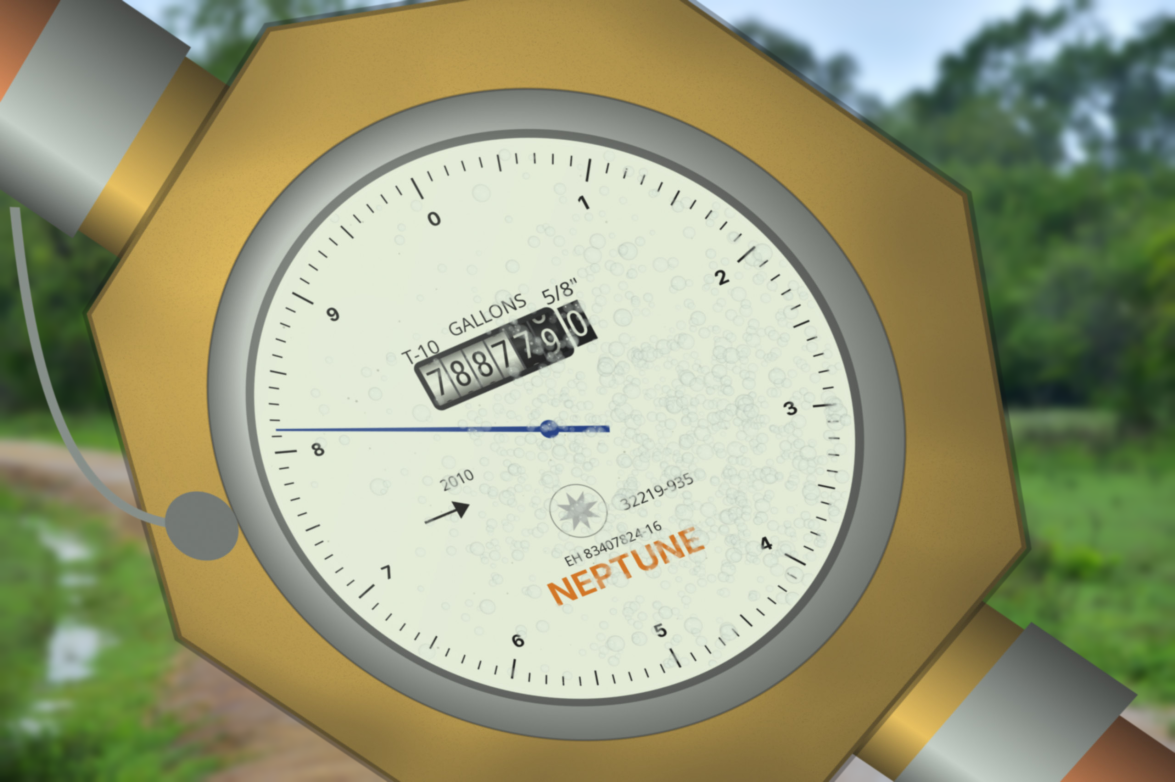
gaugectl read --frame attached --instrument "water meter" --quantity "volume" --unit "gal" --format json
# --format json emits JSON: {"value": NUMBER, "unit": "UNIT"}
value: {"value": 7887788.1, "unit": "gal"}
